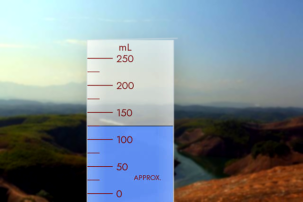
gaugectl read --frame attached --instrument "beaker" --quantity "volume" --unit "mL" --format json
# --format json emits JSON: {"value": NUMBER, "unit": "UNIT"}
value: {"value": 125, "unit": "mL"}
